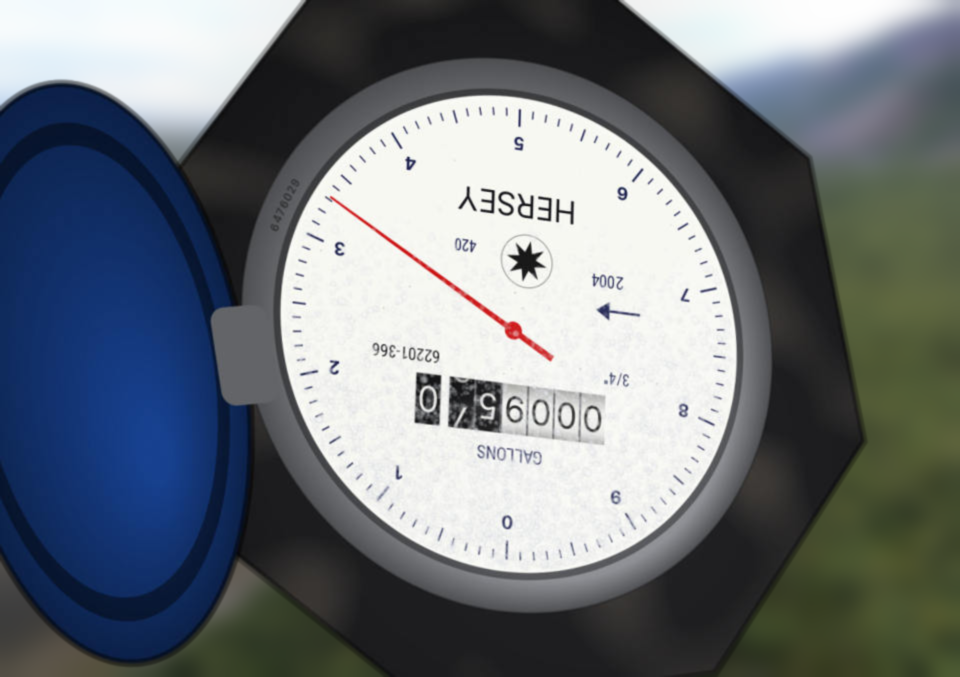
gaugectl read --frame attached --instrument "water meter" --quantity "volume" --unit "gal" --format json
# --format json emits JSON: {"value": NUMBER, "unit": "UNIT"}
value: {"value": 9573.3, "unit": "gal"}
